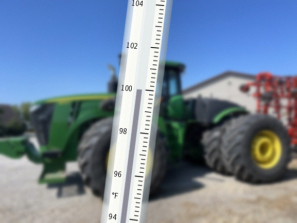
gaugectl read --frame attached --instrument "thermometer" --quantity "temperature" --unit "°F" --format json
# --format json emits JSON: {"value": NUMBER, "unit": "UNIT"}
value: {"value": 100, "unit": "°F"}
